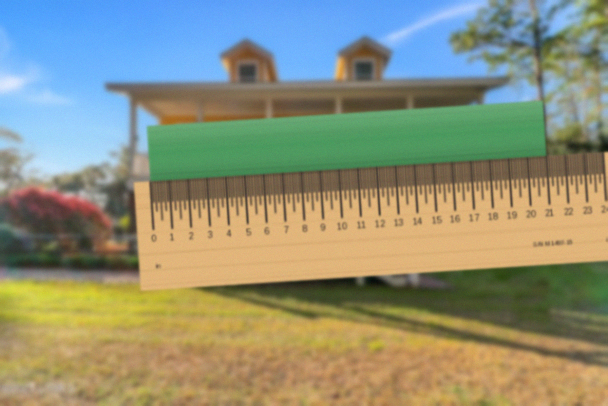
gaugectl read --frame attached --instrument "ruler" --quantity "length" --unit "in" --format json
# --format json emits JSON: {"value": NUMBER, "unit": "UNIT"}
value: {"value": 21, "unit": "in"}
